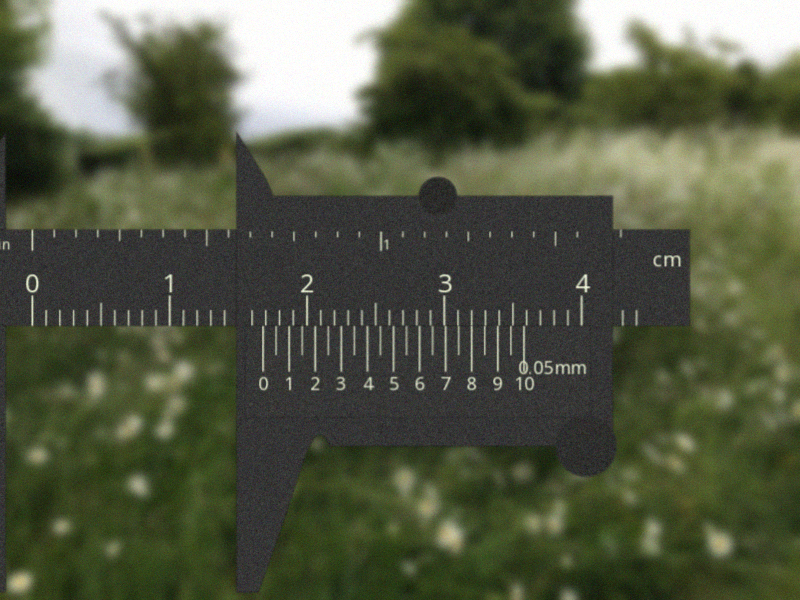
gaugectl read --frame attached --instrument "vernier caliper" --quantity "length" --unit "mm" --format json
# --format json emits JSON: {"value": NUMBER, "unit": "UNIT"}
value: {"value": 16.8, "unit": "mm"}
